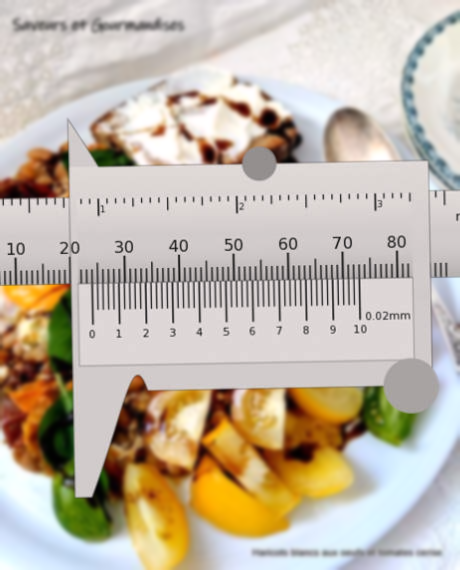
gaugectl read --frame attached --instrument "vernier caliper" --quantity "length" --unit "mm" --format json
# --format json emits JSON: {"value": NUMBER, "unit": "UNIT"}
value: {"value": 24.0, "unit": "mm"}
